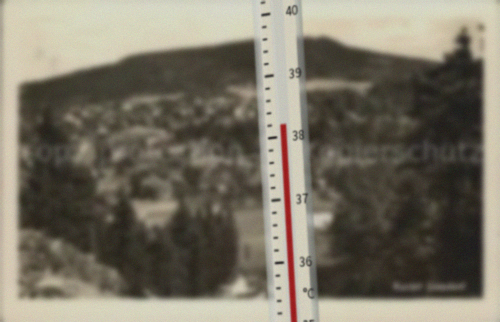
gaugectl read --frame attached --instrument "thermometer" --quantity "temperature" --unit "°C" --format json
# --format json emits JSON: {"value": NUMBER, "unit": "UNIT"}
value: {"value": 38.2, "unit": "°C"}
